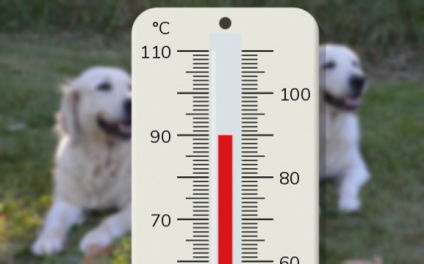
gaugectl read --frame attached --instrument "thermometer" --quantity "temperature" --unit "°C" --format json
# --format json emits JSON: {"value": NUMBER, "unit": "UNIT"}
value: {"value": 90, "unit": "°C"}
